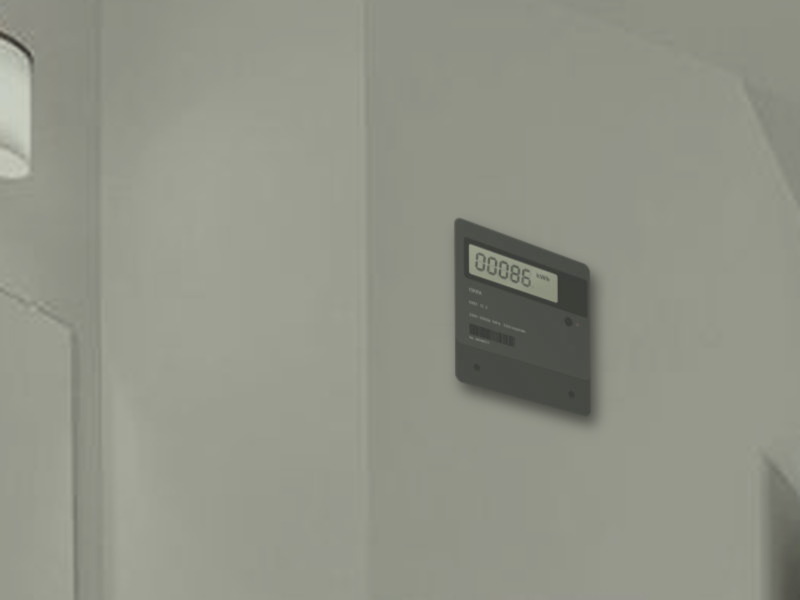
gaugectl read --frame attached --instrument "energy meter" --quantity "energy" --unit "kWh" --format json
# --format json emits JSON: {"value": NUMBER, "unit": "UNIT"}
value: {"value": 86, "unit": "kWh"}
